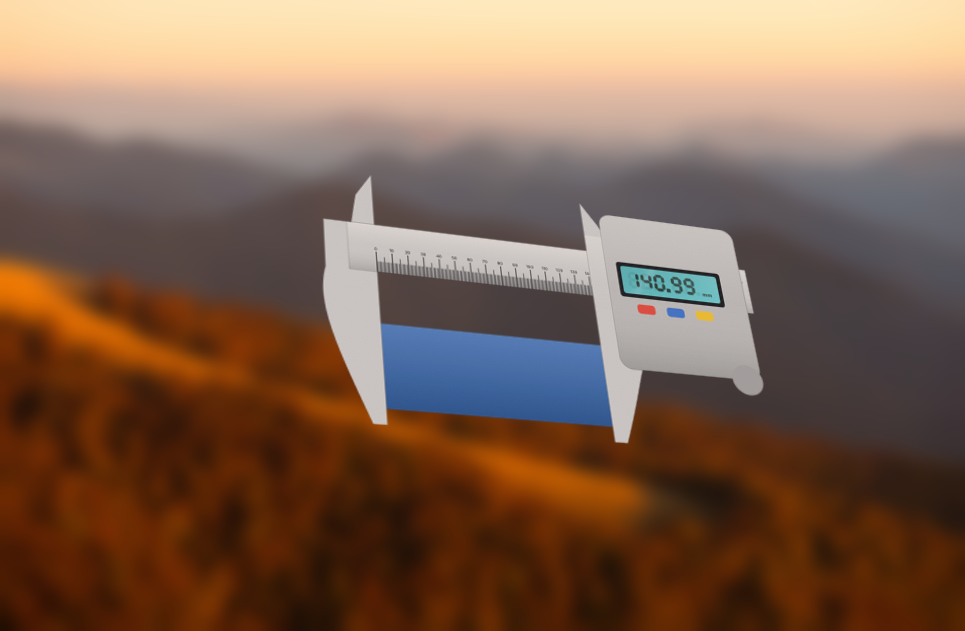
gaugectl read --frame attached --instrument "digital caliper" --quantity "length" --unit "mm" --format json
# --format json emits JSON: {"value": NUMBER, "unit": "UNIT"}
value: {"value": 140.99, "unit": "mm"}
